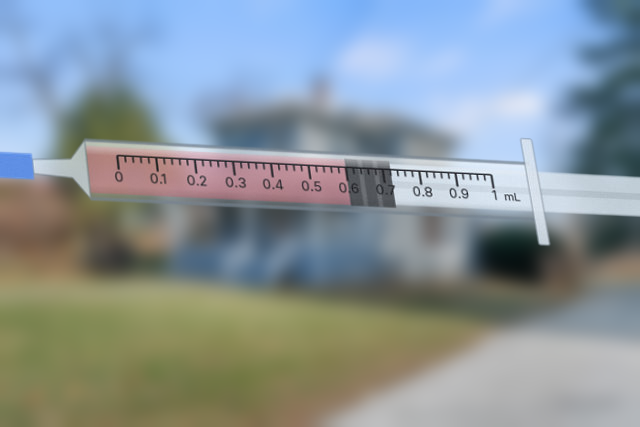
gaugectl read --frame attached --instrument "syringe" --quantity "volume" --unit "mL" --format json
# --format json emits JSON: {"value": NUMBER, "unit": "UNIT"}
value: {"value": 0.6, "unit": "mL"}
